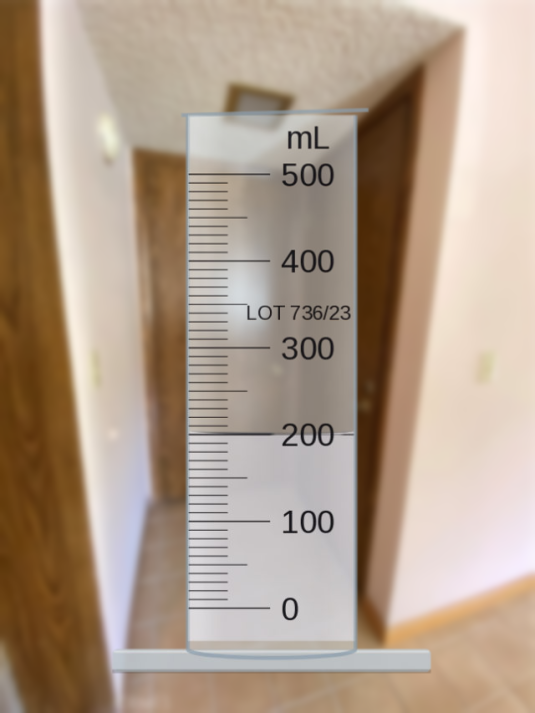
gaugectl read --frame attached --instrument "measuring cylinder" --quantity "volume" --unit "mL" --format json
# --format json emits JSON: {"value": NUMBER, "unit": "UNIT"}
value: {"value": 200, "unit": "mL"}
